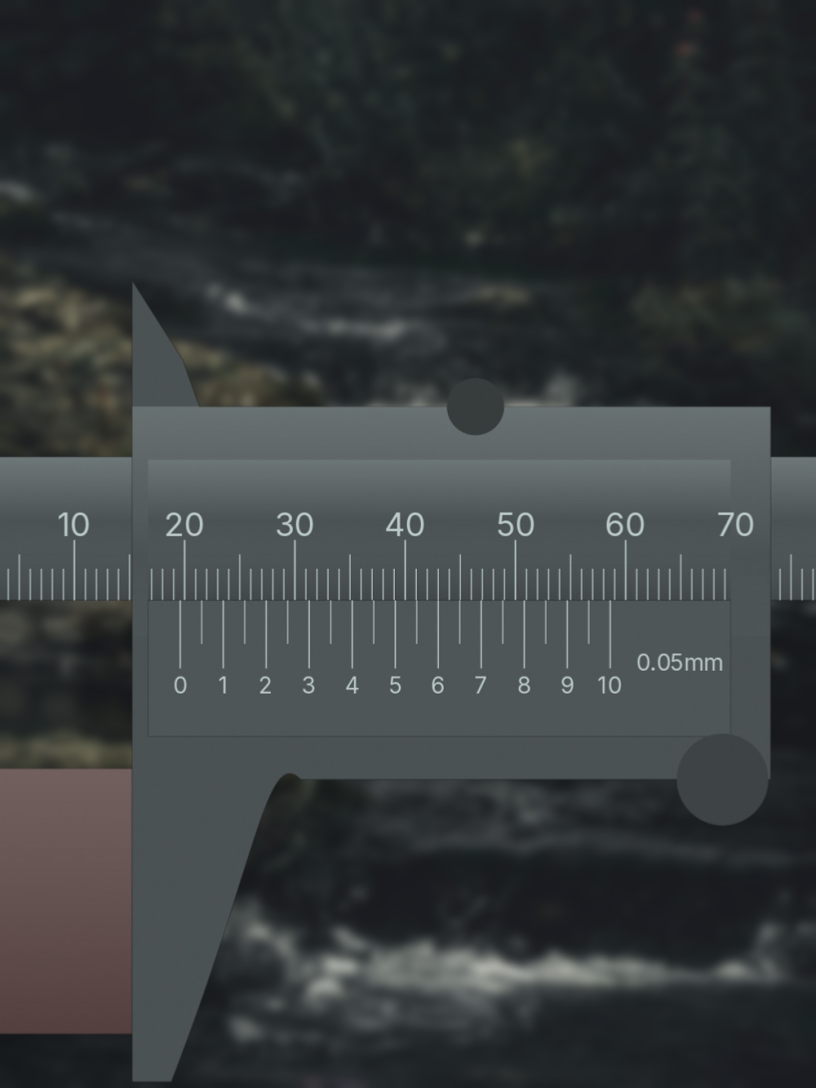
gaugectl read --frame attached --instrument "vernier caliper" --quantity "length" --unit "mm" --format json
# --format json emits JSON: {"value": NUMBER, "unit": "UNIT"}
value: {"value": 19.6, "unit": "mm"}
